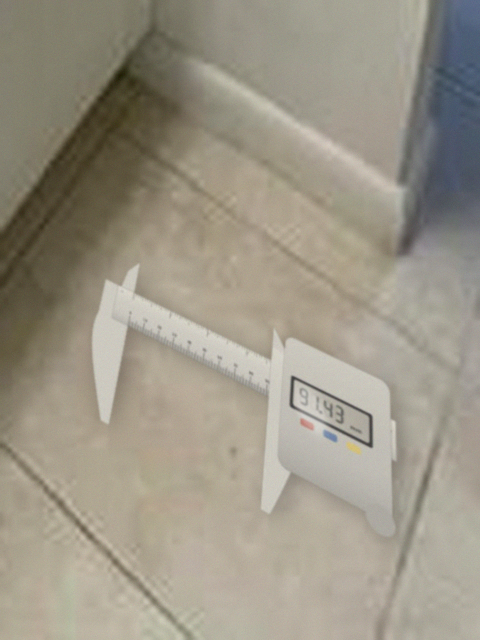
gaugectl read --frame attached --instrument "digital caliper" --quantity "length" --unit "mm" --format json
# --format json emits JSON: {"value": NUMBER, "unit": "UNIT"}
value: {"value": 91.43, "unit": "mm"}
